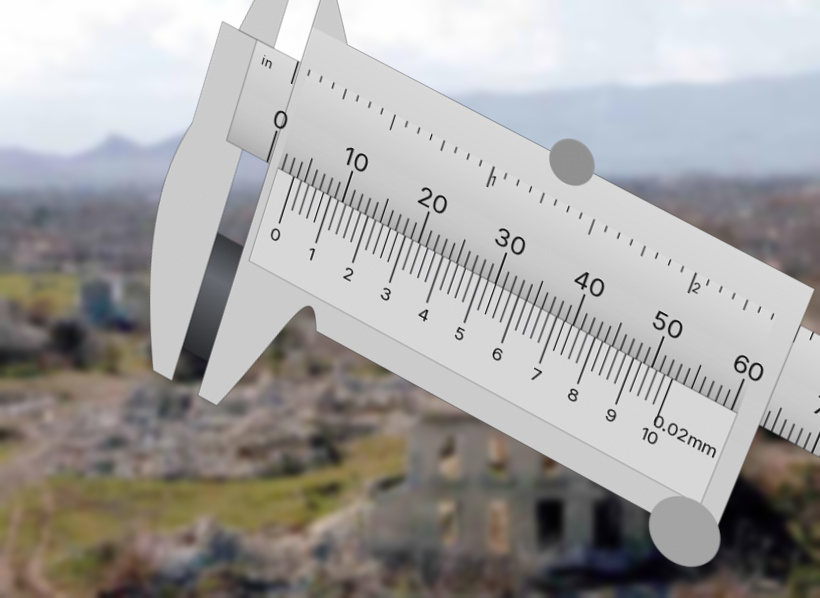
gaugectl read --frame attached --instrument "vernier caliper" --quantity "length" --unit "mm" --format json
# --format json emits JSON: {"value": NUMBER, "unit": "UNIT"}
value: {"value": 3.6, "unit": "mm"}
